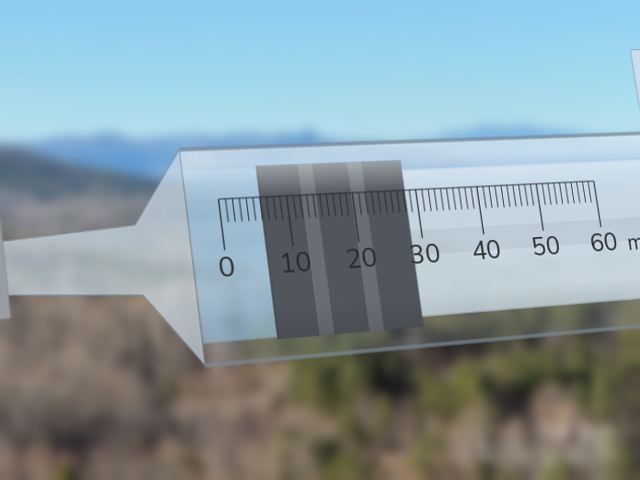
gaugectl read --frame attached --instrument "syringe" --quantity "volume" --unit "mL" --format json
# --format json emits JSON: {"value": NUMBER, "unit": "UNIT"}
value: {"value": 6, "unit": "mL"}
